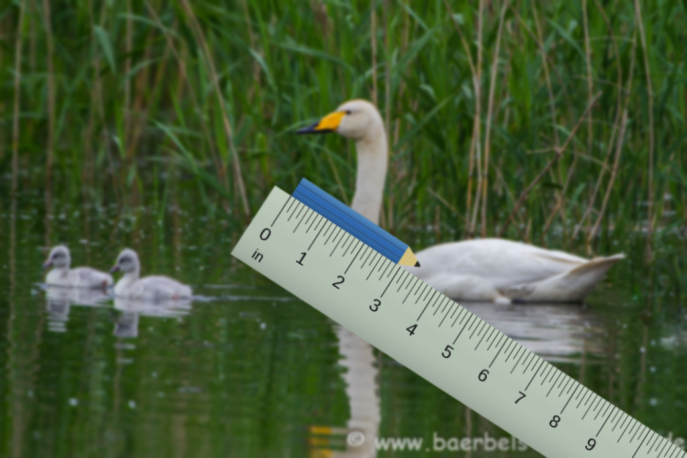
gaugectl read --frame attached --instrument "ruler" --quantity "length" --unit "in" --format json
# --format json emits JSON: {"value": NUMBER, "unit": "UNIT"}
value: {"value": 3.375, "unit": "in"}
